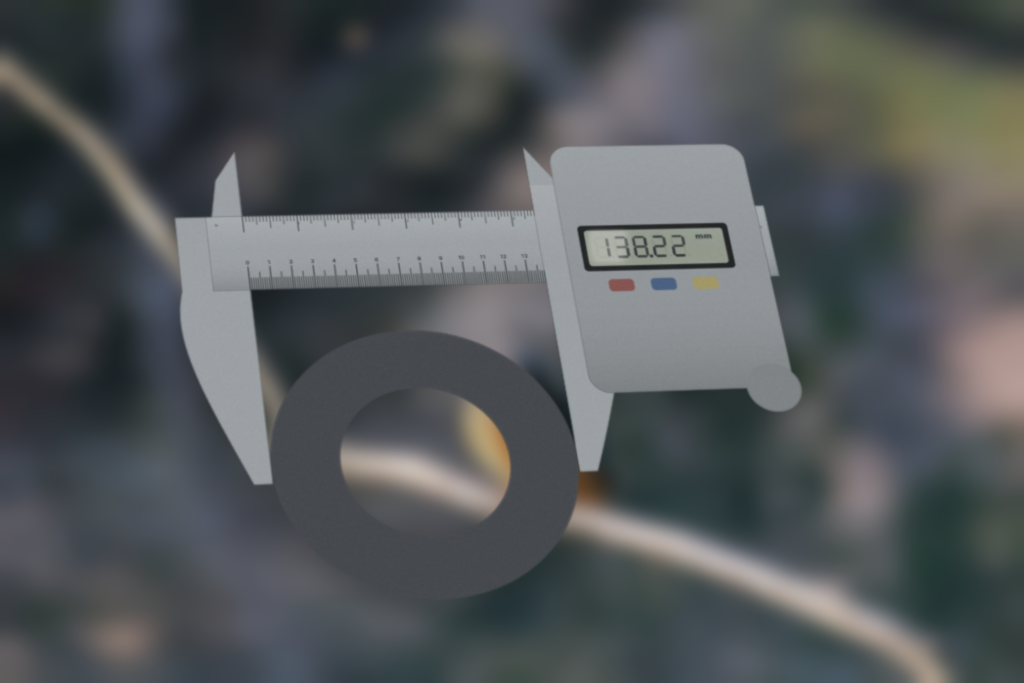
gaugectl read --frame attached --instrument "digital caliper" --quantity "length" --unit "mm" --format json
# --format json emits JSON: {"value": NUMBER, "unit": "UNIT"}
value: {"value": 138.22, "unit": "mm"}
